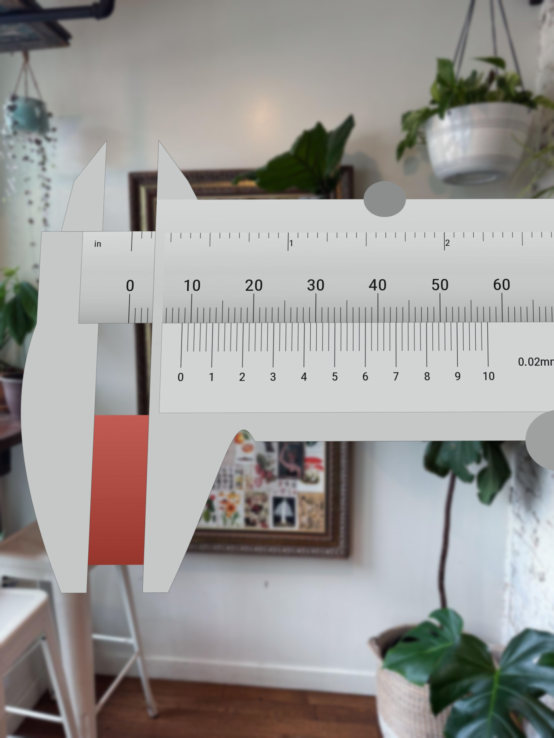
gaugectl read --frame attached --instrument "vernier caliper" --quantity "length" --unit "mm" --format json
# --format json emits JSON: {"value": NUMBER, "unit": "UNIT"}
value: {"value": 8.6, "unit": "mm"}
